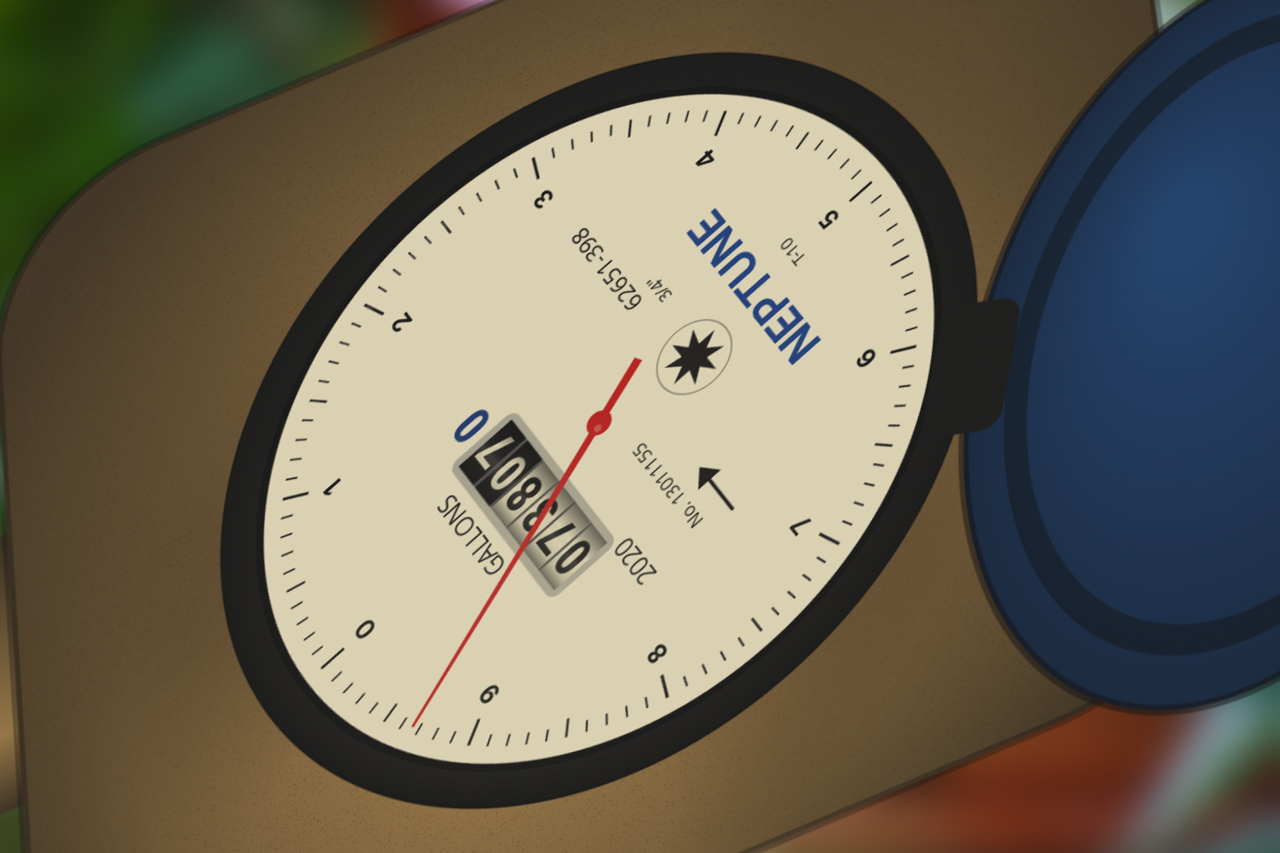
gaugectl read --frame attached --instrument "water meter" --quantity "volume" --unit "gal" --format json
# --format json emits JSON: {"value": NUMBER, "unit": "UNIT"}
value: {"value": 738069.3, "unit": "gal"}
